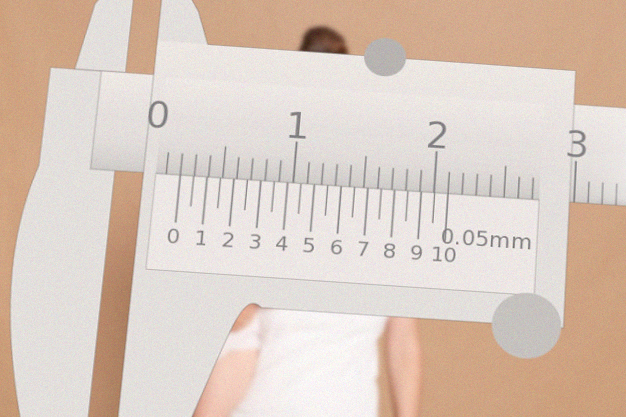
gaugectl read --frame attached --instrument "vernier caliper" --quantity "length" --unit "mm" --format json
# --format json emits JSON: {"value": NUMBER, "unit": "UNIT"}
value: {"value": 2.0, "unit": "mm"}
